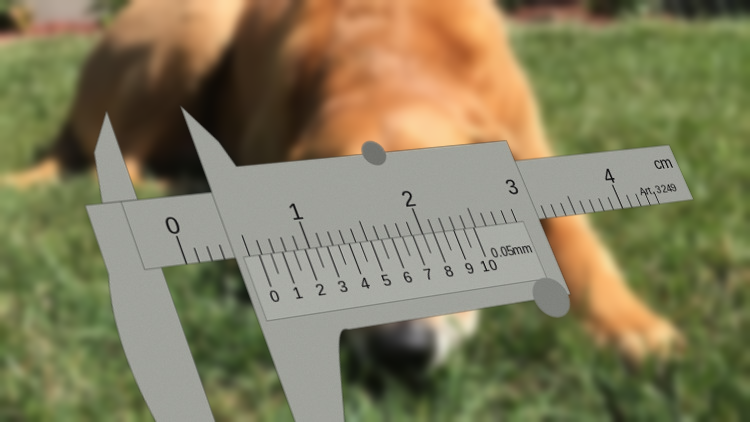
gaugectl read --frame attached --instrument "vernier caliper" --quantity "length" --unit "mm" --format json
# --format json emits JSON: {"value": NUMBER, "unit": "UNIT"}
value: {"value": 5.8, "unit": "mm"}
